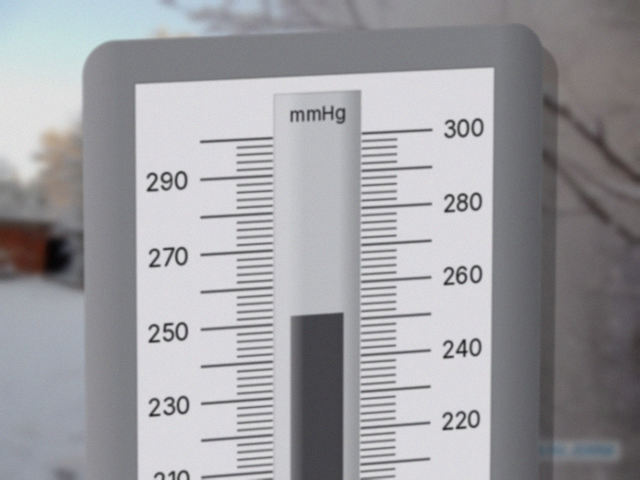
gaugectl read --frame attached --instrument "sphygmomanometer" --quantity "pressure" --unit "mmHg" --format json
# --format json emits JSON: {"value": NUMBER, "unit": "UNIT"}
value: {"value": 252, "unit": "mmHg"}
